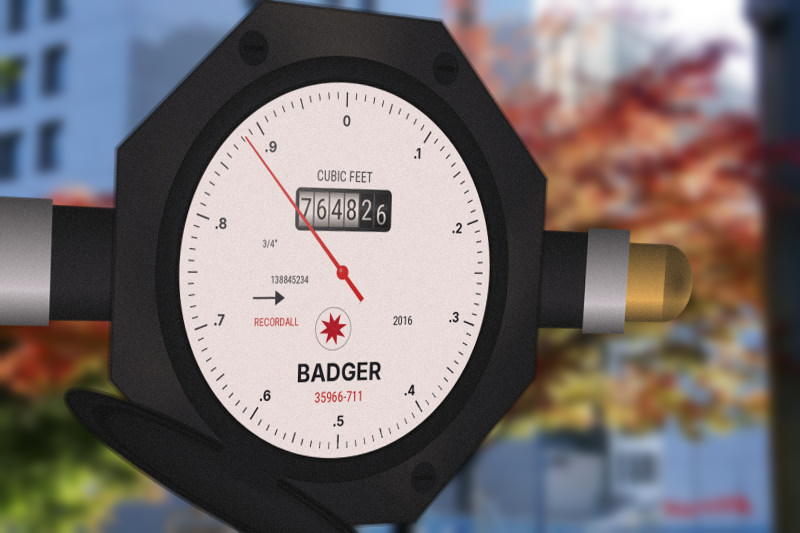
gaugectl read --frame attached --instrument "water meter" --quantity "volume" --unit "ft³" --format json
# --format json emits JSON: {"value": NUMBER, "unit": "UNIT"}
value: {"value": 764825.88, "unit": "ft³"}
